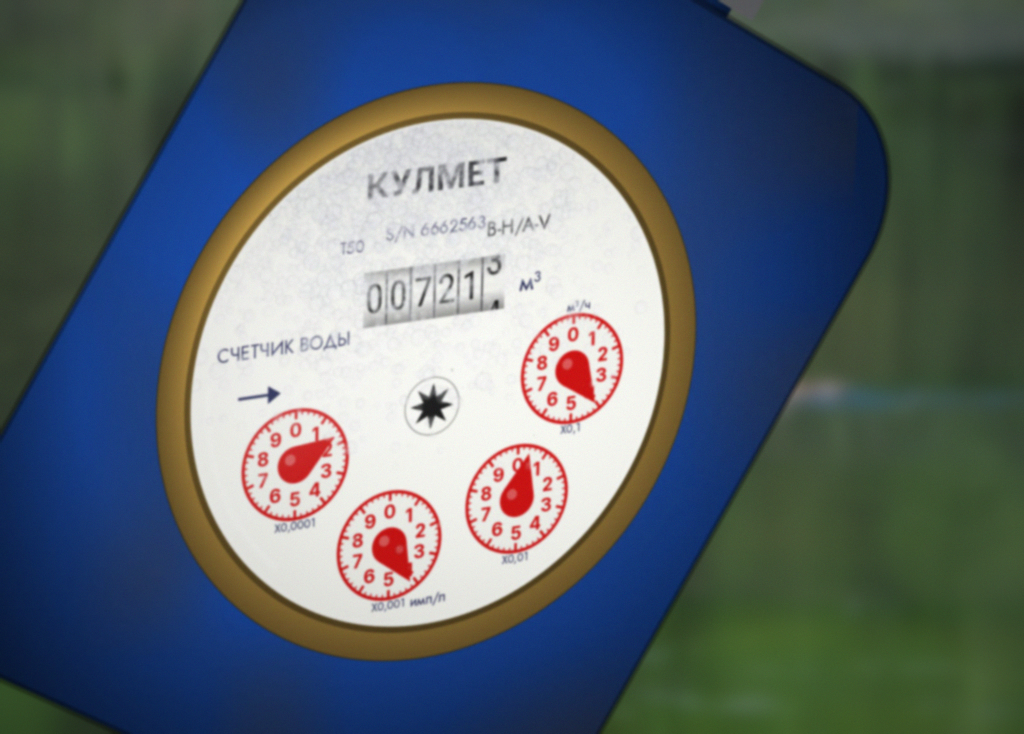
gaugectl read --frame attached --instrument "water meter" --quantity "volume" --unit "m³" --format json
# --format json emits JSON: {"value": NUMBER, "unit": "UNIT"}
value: {"value": 7213.4041, "unit": "m³"}
